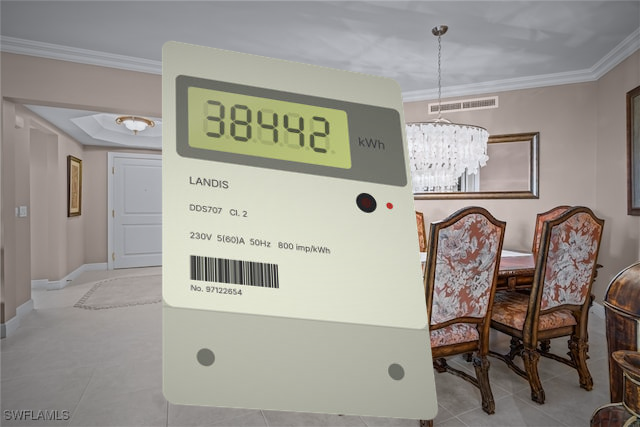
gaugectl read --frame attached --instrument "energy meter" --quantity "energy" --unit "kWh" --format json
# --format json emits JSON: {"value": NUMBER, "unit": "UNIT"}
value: {"value": 38442, "unit": "kWh"}
